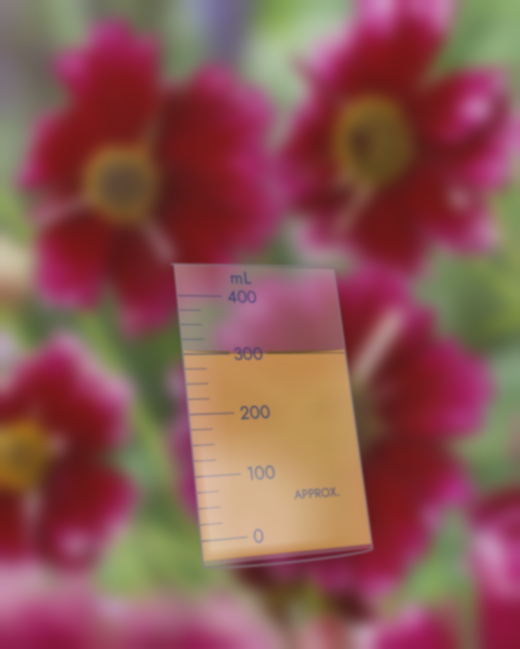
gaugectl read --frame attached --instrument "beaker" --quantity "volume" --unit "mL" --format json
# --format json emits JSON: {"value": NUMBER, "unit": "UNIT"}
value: {"value": 300, "unit": "mL"}
